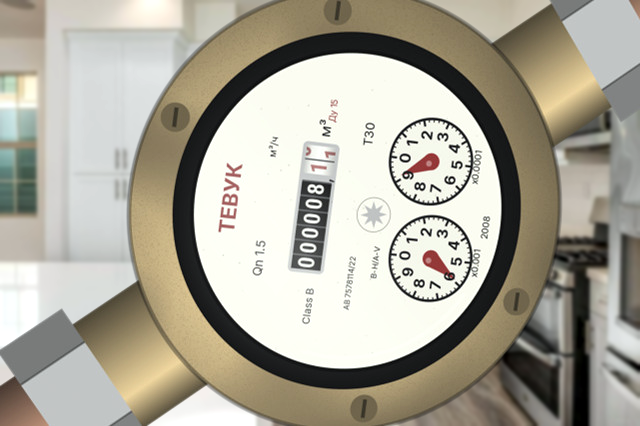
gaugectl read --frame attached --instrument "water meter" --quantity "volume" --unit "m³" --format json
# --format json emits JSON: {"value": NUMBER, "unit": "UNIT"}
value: {"value": 8.1059, "unit": "m³"}
